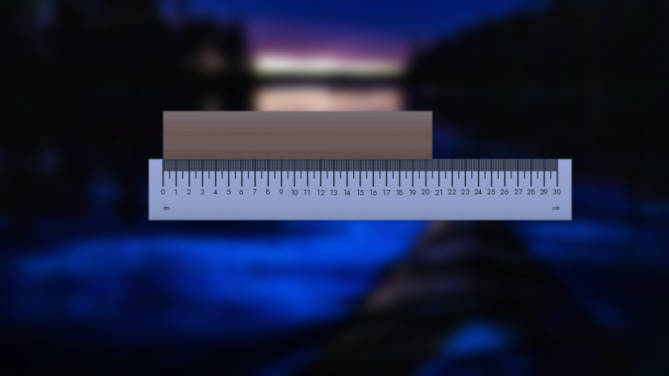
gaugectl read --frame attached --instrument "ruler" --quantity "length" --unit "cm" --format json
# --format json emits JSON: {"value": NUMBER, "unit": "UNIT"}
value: {"value": 20.5, "unit": "cm"}
